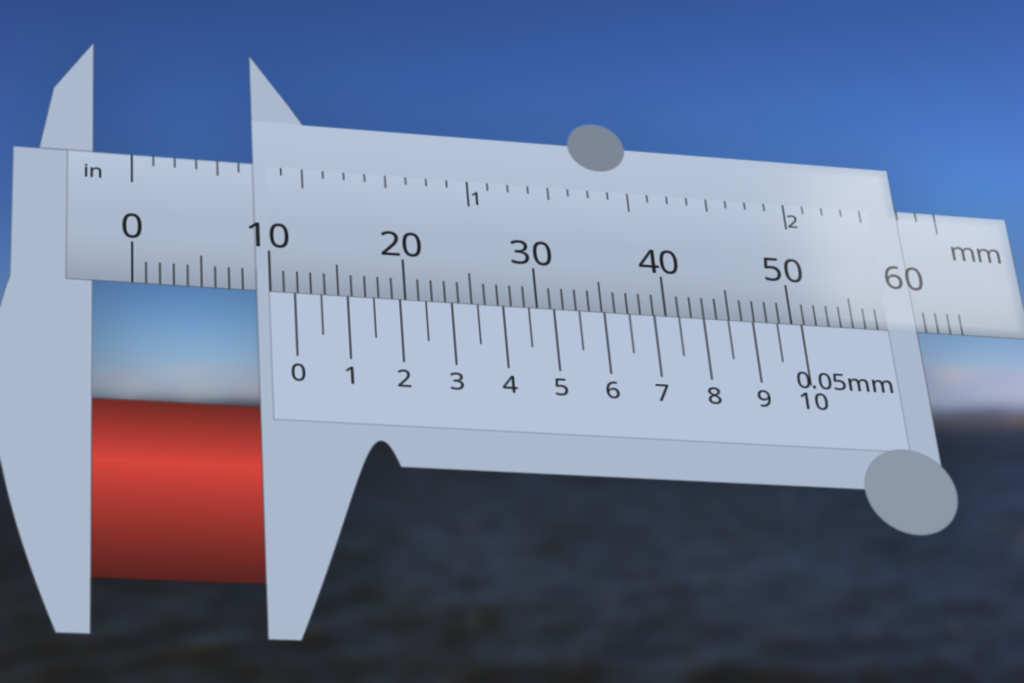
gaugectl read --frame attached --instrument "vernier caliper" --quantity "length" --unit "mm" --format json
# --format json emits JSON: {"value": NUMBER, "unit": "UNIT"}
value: {"value": 11.8, "unit": "mm"}
